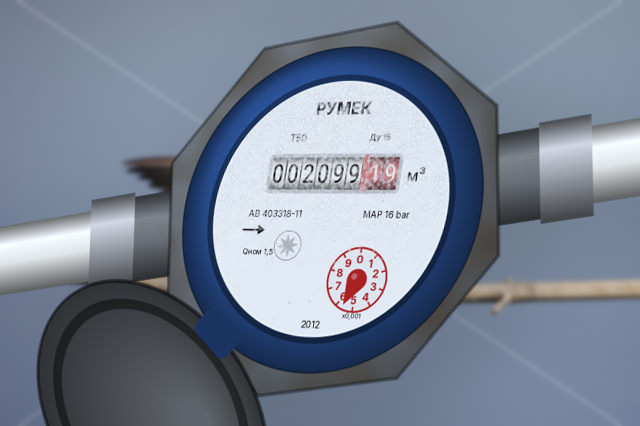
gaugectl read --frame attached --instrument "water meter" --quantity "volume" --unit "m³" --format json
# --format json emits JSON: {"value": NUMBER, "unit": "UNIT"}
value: {"value": 2099.195, "unit": "m³"}
